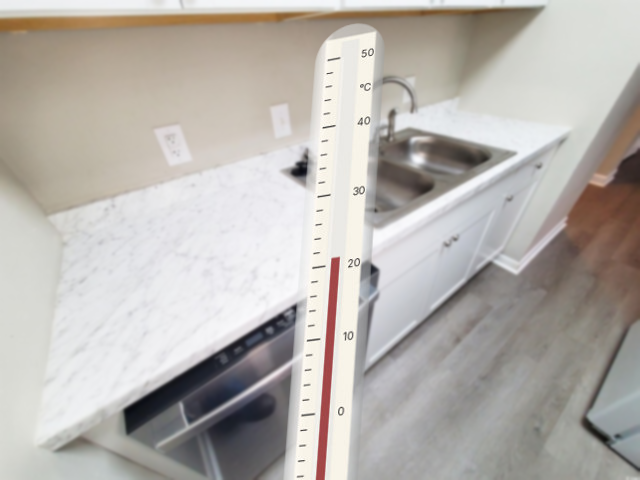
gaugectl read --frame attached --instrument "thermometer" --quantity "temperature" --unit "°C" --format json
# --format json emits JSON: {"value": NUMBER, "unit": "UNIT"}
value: {"value": 21, "unit": "°C"}
